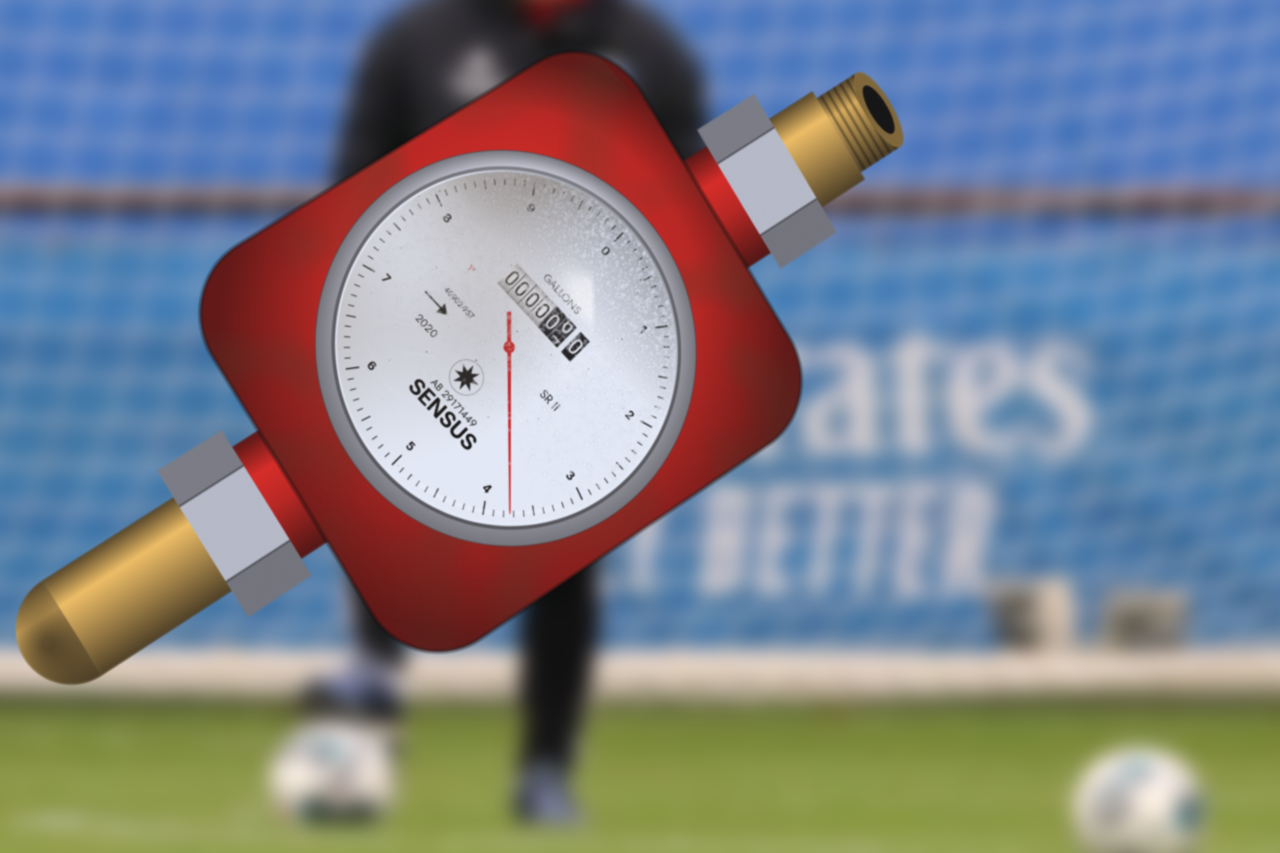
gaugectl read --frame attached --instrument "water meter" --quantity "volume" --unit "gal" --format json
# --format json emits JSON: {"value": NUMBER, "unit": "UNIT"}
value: {"value": 63.7, "unit": "gal"}
